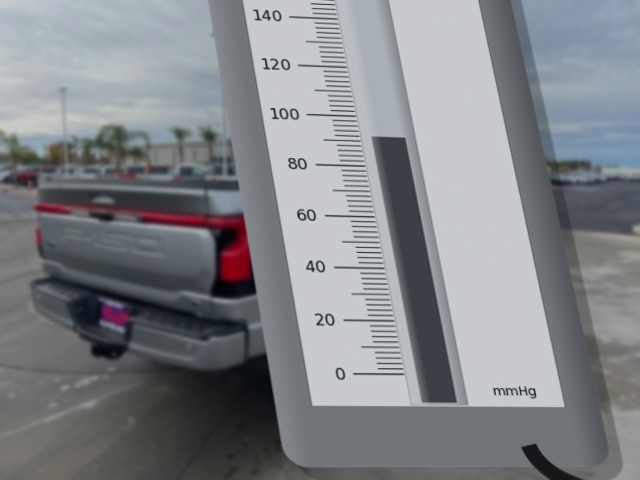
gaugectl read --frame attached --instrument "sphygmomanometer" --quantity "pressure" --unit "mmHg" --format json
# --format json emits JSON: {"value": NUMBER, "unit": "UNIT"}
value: {"value": 92, "unit": "mmHg"}
